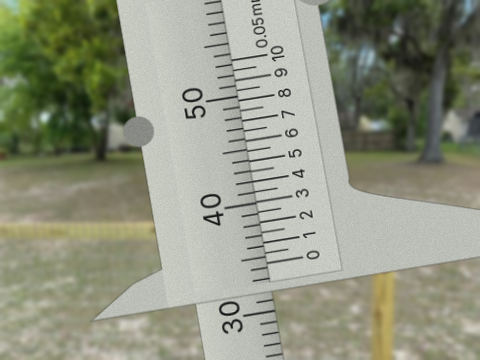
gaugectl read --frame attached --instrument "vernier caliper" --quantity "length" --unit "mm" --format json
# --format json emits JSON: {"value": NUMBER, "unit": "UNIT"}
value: {"value": 34.4, "unit": "mm"}
